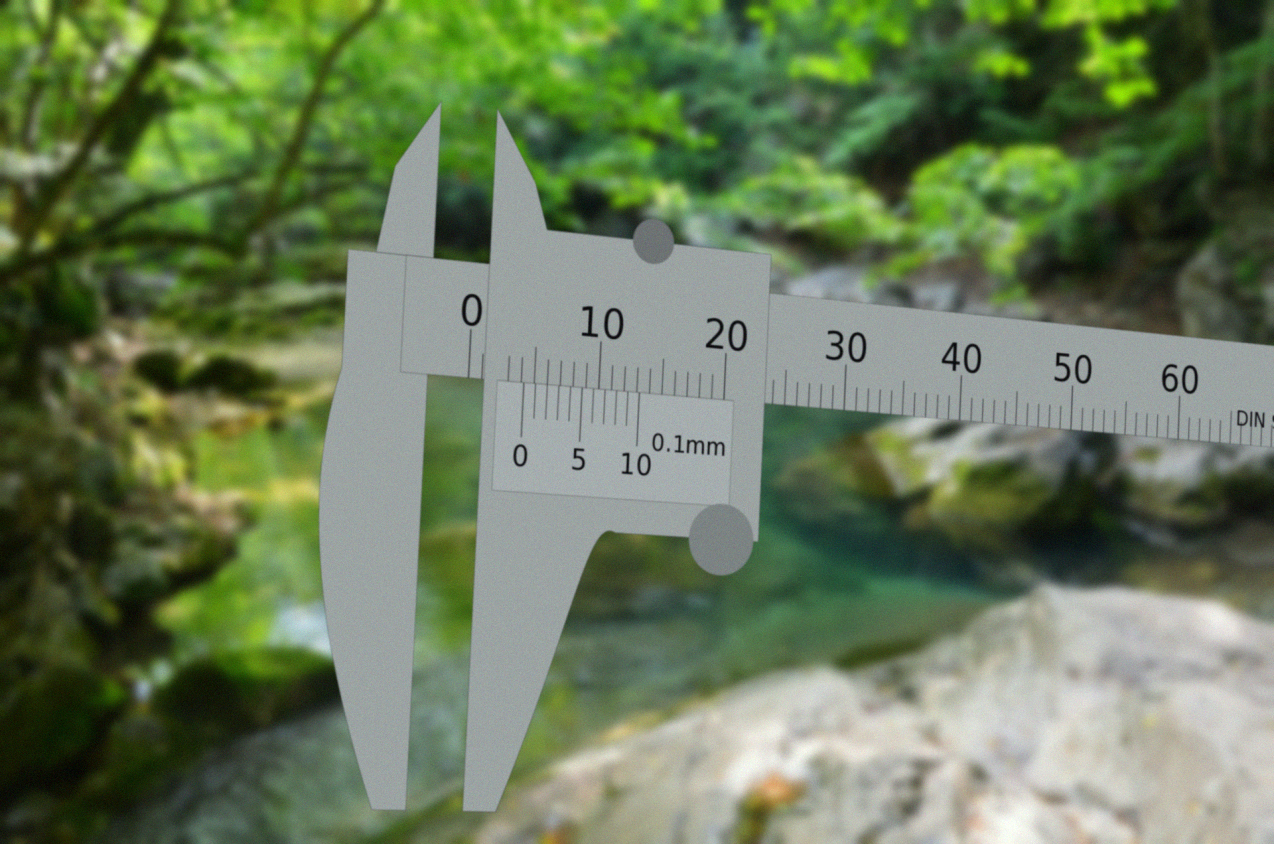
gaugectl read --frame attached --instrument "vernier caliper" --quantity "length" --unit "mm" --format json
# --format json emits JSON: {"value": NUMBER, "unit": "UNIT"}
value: {"value": 4.2, "unit": "mm"}
